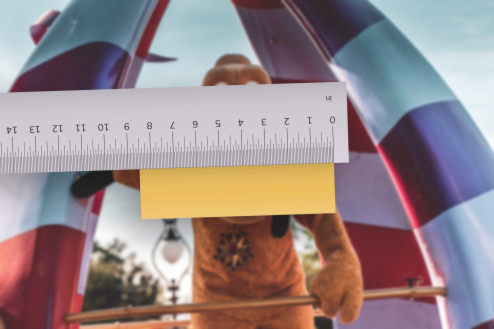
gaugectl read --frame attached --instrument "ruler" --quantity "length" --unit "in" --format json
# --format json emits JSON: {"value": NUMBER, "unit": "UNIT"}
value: {"value": 8.5, "unit": "in"}
